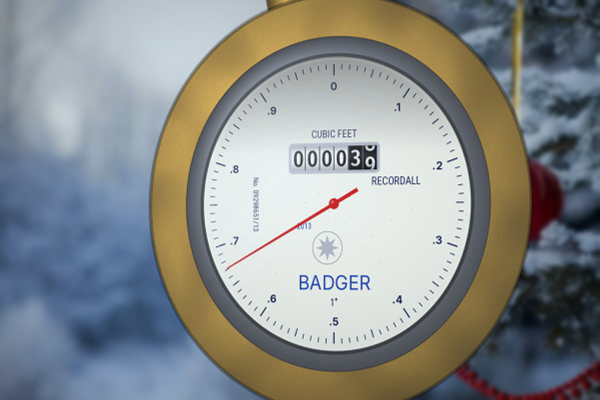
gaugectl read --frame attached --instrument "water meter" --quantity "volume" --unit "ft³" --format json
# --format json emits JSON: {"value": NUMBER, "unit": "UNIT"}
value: {"value": 38.67, "unit": "ft³"}
